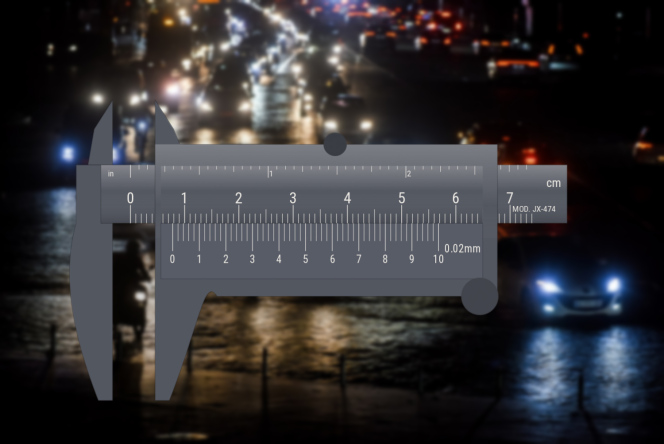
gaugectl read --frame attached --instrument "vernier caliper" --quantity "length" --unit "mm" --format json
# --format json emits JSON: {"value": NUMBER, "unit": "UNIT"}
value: {"value": 7.8, "unit": "mm"}
